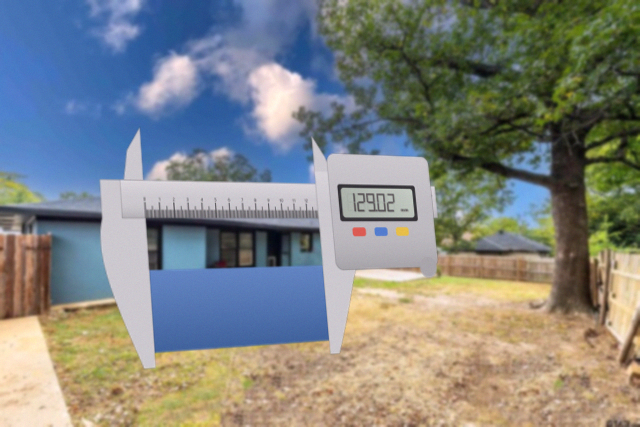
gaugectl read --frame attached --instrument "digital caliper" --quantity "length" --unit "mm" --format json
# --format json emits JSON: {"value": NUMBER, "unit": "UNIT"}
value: {"value": 129.02, "unit": "mm"}
